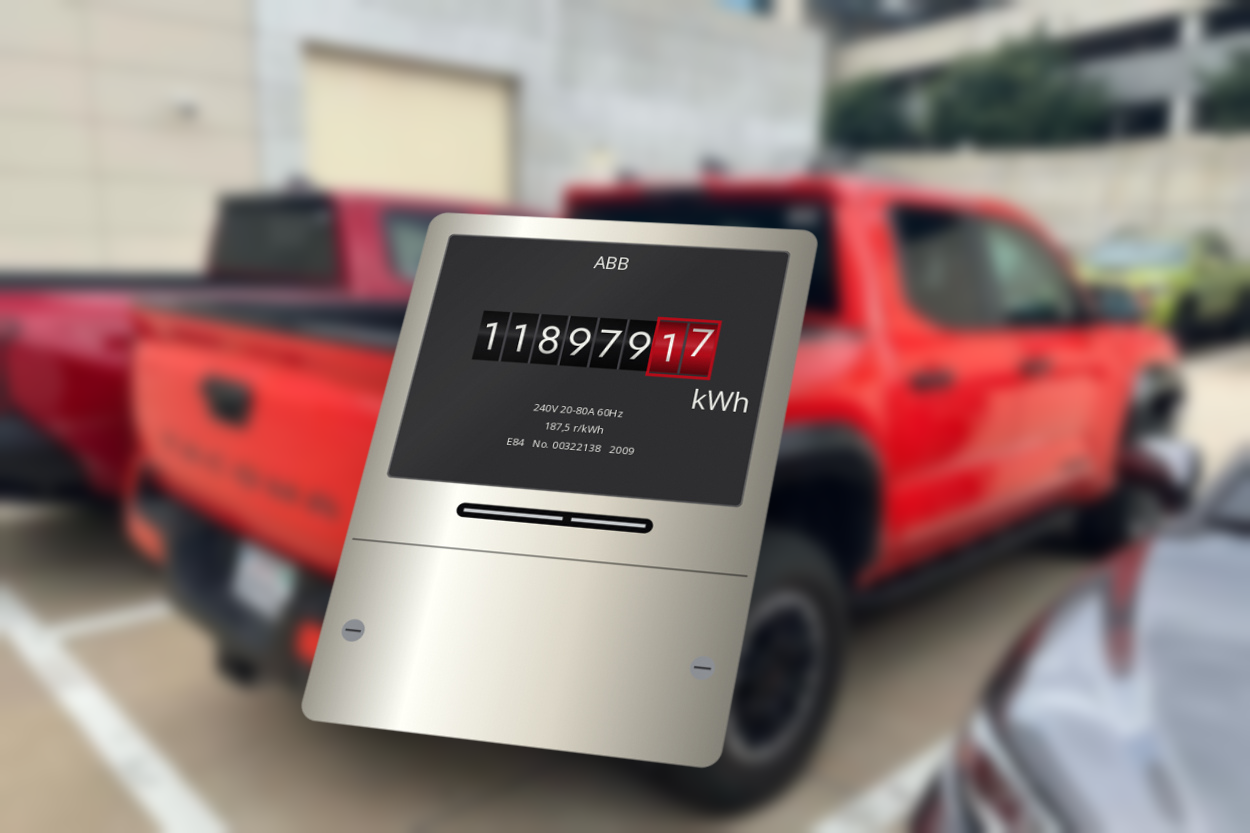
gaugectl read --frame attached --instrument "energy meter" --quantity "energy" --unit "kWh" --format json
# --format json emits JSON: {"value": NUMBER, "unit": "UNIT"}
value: {"value": 118979.17, "unit": "kWh"}
